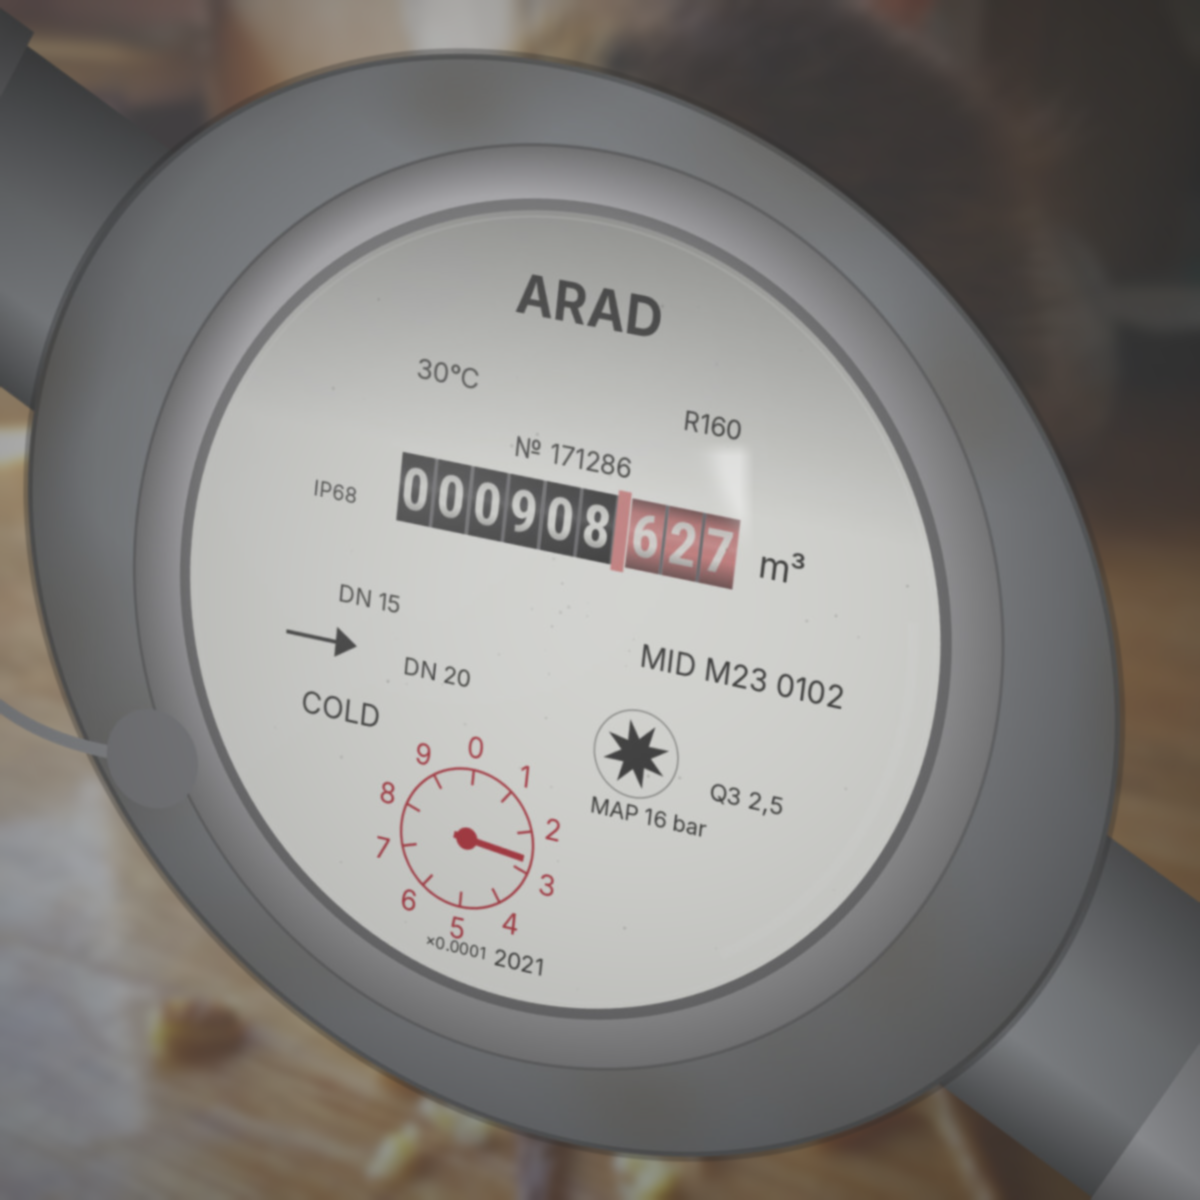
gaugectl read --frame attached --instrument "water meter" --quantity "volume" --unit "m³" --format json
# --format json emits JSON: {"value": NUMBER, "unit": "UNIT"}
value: {"value": 908.6272, "unit": "m³"}
